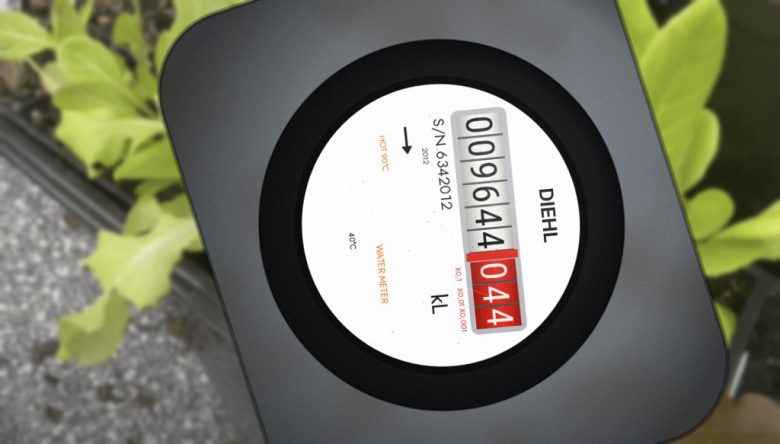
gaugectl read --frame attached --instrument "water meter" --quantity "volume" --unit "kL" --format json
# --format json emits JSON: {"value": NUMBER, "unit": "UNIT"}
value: {"value": 9644.044, "unit": "kL"}
